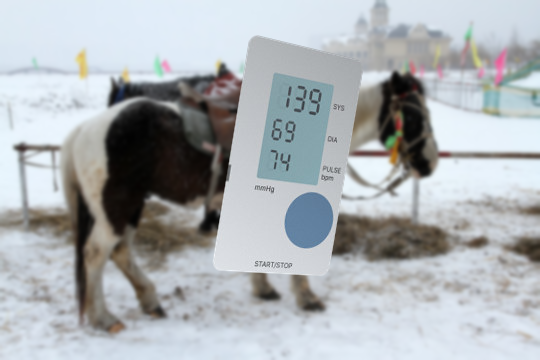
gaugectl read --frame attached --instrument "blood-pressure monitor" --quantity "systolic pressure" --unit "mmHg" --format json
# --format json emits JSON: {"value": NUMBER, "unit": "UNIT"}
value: {"value": 139, "unit": "mmHg"}
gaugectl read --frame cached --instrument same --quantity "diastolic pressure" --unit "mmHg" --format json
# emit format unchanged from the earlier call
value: {"value": 69, "unit": "mmHg"}
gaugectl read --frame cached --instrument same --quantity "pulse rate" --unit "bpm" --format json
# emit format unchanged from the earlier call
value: {"value": 74, "unit": "bpm"}
